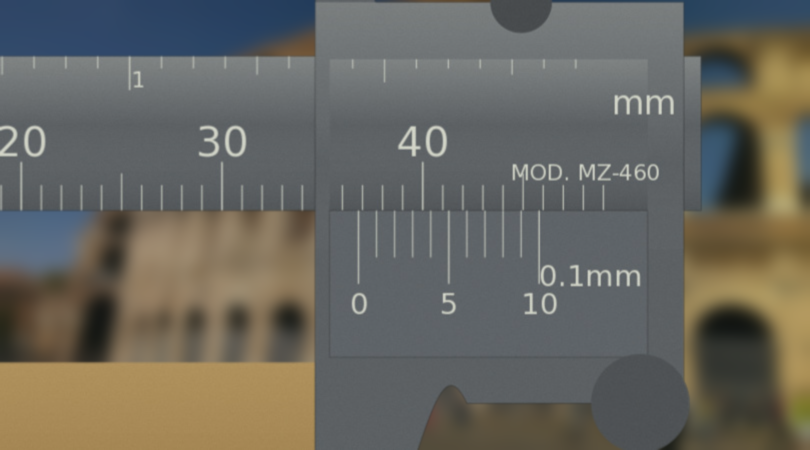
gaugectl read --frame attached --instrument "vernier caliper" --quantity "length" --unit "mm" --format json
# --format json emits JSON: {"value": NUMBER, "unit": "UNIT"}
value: {"value": 36.8, "unit": "mm"}
